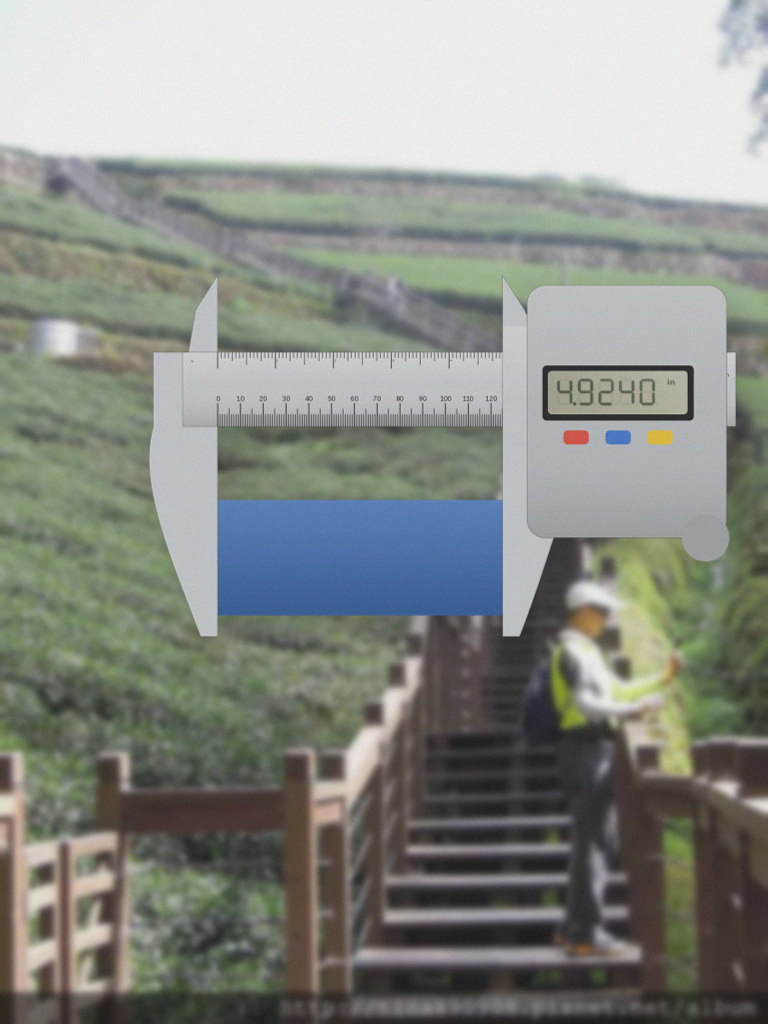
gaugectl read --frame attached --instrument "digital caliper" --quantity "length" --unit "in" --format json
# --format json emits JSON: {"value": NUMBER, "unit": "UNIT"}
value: {"value": 4.9240, "unit": "in"}
